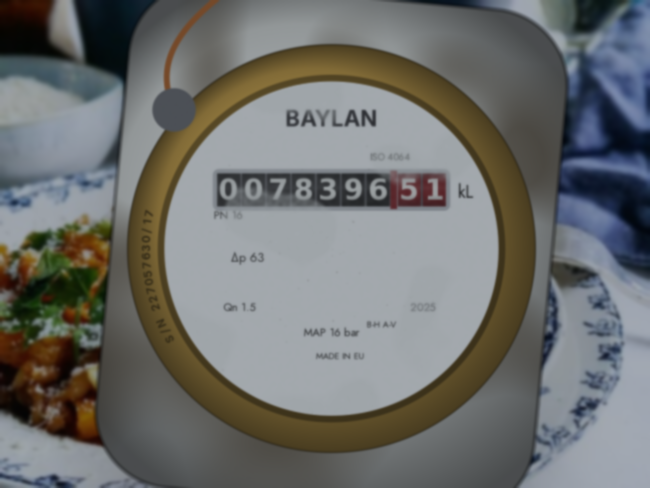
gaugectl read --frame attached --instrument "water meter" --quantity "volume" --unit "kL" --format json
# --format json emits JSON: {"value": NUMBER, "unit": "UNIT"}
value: {"value": 78396.51, "unit": "kL"}
